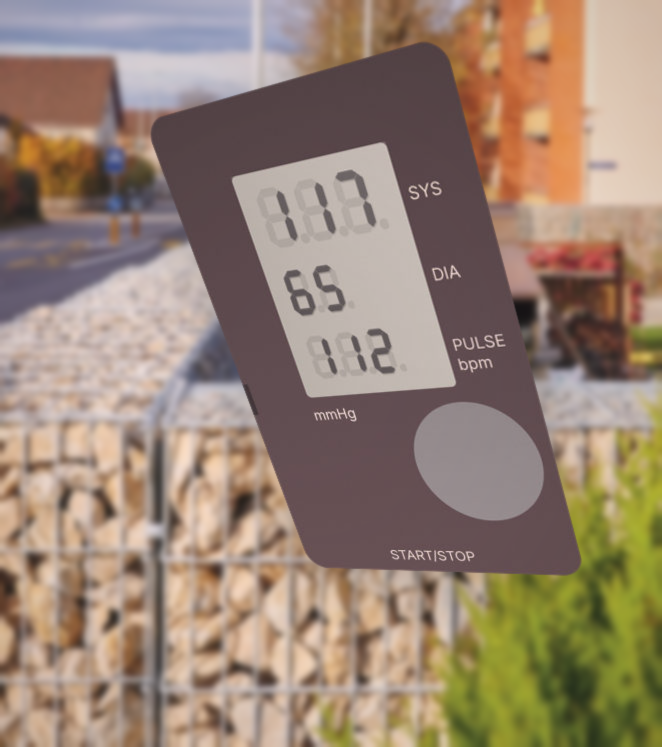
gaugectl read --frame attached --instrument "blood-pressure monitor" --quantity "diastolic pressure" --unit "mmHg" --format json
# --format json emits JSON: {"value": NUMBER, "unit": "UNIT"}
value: {"value": 65, "unit": "mmHg"}
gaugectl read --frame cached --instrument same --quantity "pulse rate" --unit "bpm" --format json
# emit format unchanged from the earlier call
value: {"value": 112, "unit": "bpm"}
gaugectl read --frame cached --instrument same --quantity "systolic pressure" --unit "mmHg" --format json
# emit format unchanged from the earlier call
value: {"value": 117, "unit": "mmHg"}
